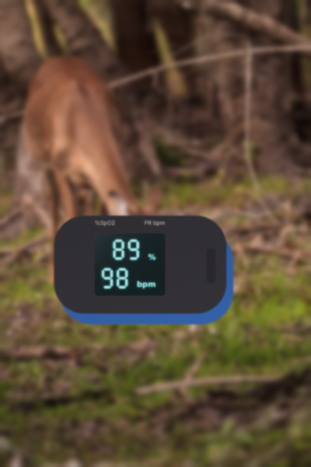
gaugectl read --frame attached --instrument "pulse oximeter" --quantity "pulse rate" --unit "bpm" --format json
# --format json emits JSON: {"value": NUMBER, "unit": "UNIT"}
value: {"value": 98, "unit": "bpm"}
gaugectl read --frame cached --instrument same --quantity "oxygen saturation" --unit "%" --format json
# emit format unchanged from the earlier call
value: {"value": 89, "unit": "%"}
